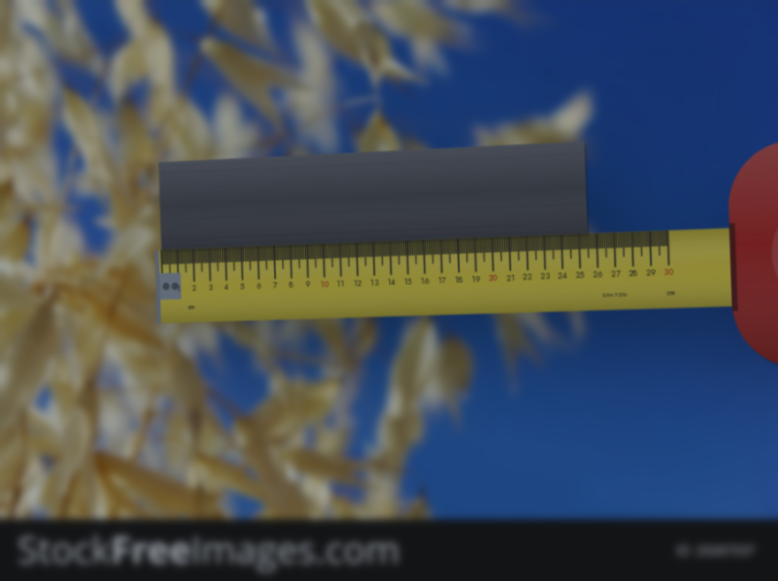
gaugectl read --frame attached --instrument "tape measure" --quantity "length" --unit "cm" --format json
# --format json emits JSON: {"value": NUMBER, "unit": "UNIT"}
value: {"value": 25.5, "unit": "cm"}
